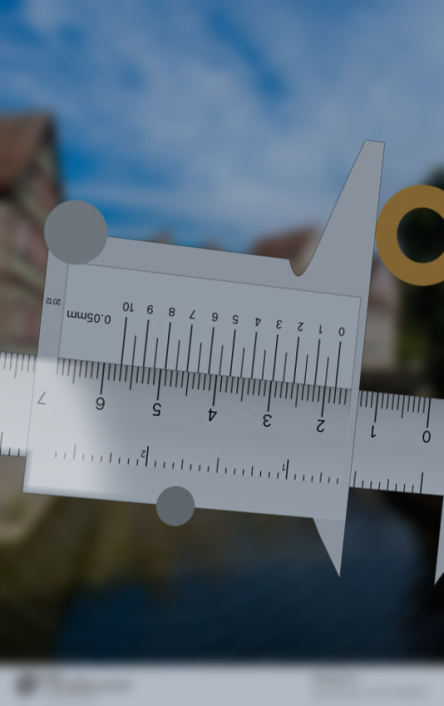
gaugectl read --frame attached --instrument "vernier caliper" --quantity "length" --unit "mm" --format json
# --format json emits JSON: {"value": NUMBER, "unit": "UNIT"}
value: {"value": 18.0, "unit": "mm"}
